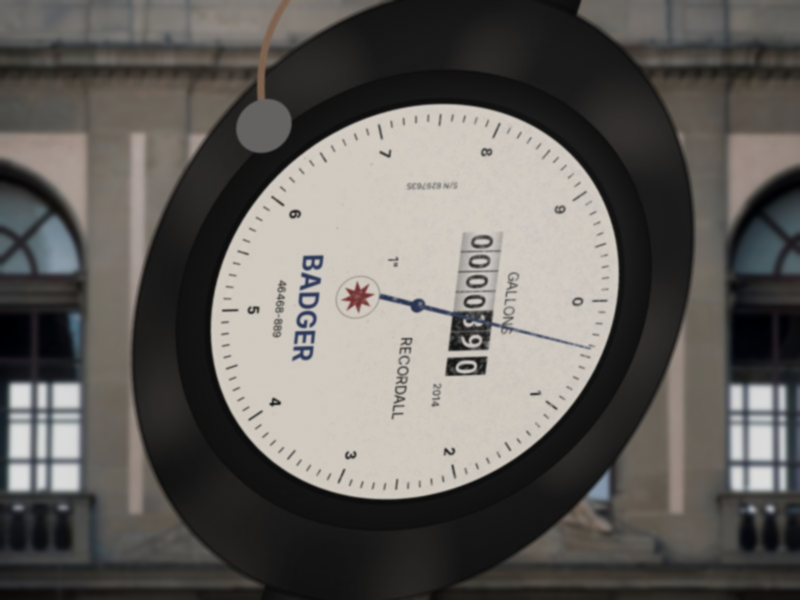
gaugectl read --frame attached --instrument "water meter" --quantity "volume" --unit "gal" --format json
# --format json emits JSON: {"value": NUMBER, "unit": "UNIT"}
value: {"value": 390.4, "unit": "gal"}
